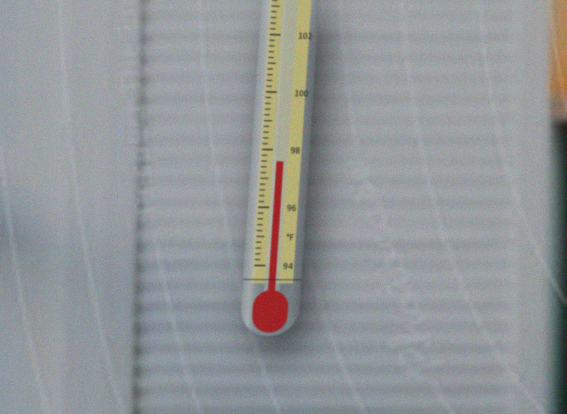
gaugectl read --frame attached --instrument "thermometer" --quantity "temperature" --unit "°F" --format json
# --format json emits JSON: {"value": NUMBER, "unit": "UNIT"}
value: {"value": 97.6, "unit": "°F"}
